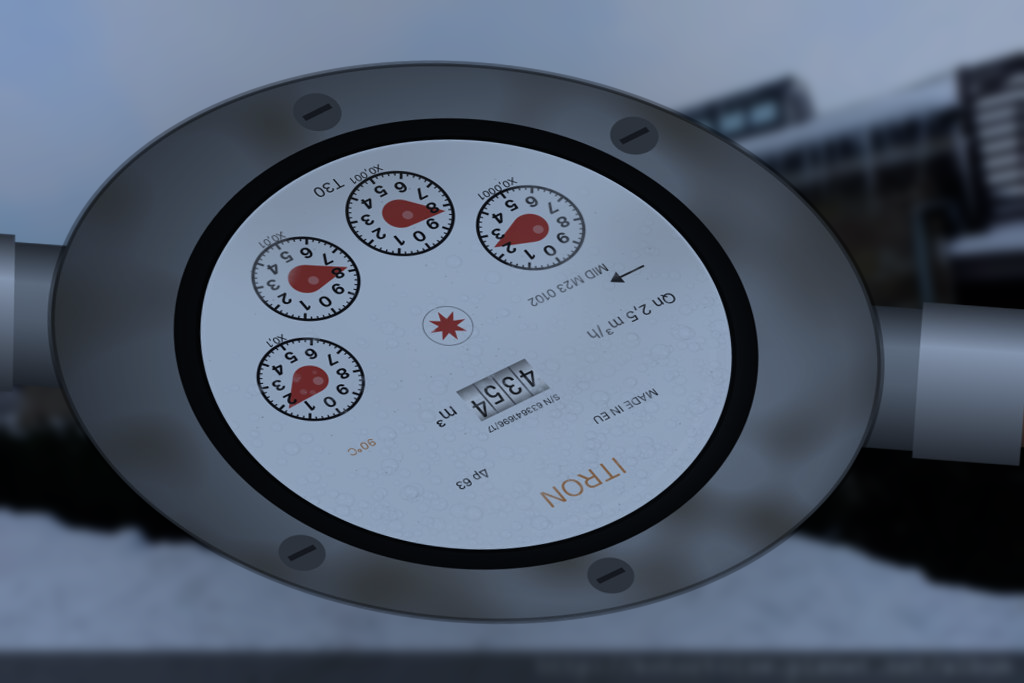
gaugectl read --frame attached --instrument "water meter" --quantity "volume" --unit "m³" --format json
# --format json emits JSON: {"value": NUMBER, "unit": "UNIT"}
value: {"value": 4354.1782, "unit": "m³"}
